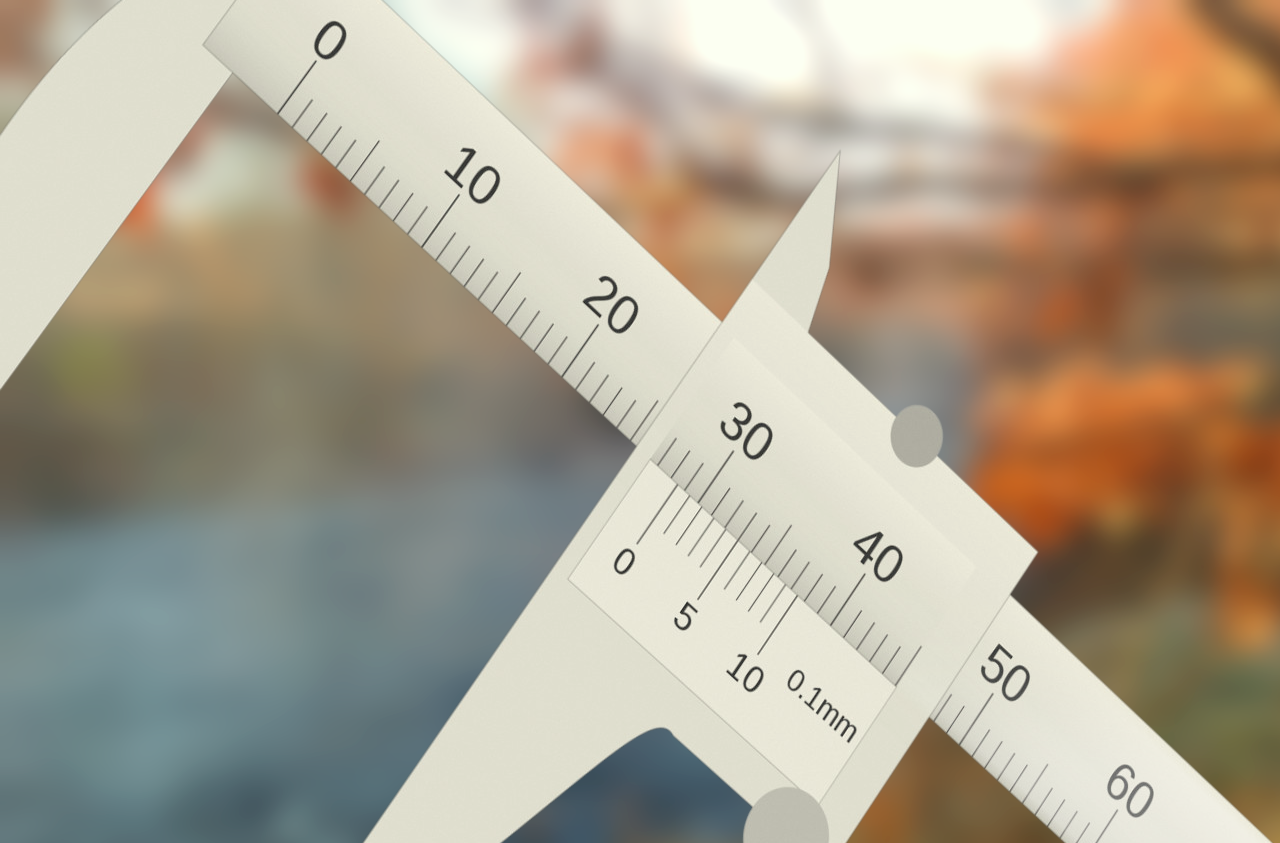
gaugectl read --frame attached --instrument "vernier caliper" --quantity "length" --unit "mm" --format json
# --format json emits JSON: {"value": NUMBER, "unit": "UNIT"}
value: {"value": 28.5, "unit": "mm"}
